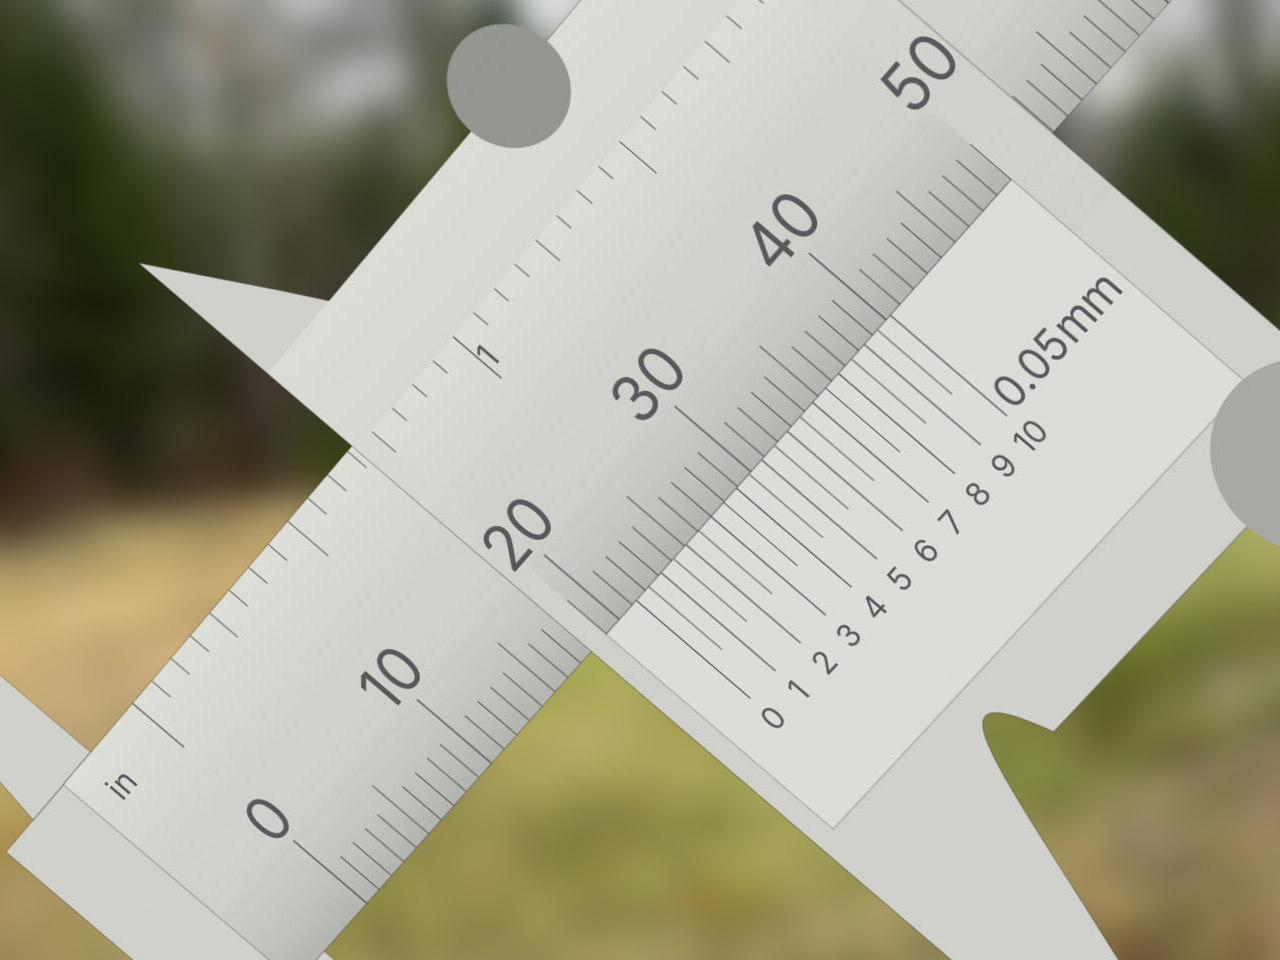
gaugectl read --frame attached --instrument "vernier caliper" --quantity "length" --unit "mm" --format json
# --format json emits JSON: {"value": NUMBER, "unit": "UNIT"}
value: {"value": 21.3, "unit": "mm"}
